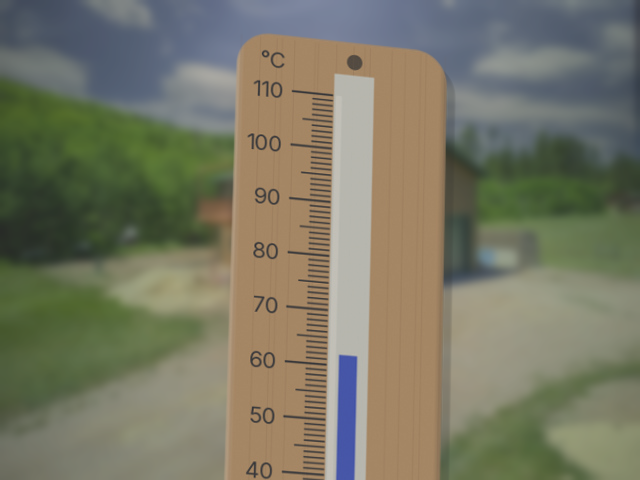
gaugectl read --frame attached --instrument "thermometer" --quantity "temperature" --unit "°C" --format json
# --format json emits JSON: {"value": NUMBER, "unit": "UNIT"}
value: {"value": 62, "unit": "°C"}
